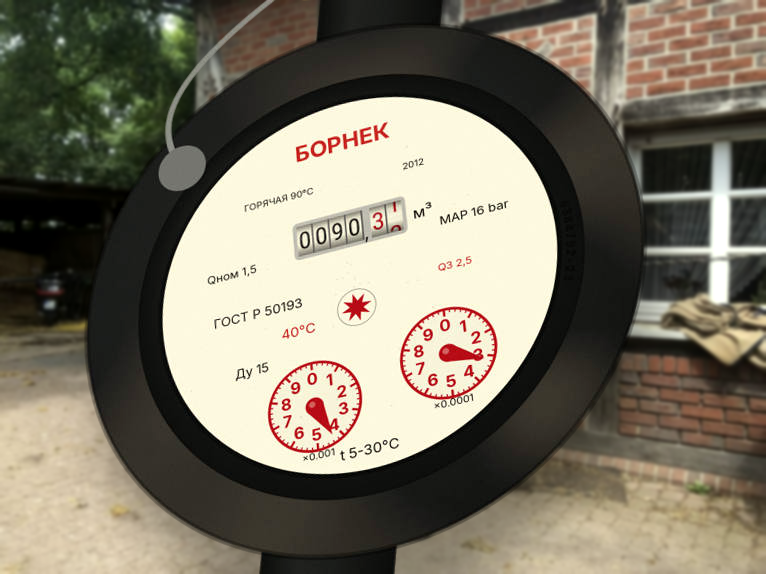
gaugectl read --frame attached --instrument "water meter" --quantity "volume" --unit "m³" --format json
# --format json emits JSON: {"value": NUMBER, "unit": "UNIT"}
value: {"value": 90.3143, "unit": "m³"}
